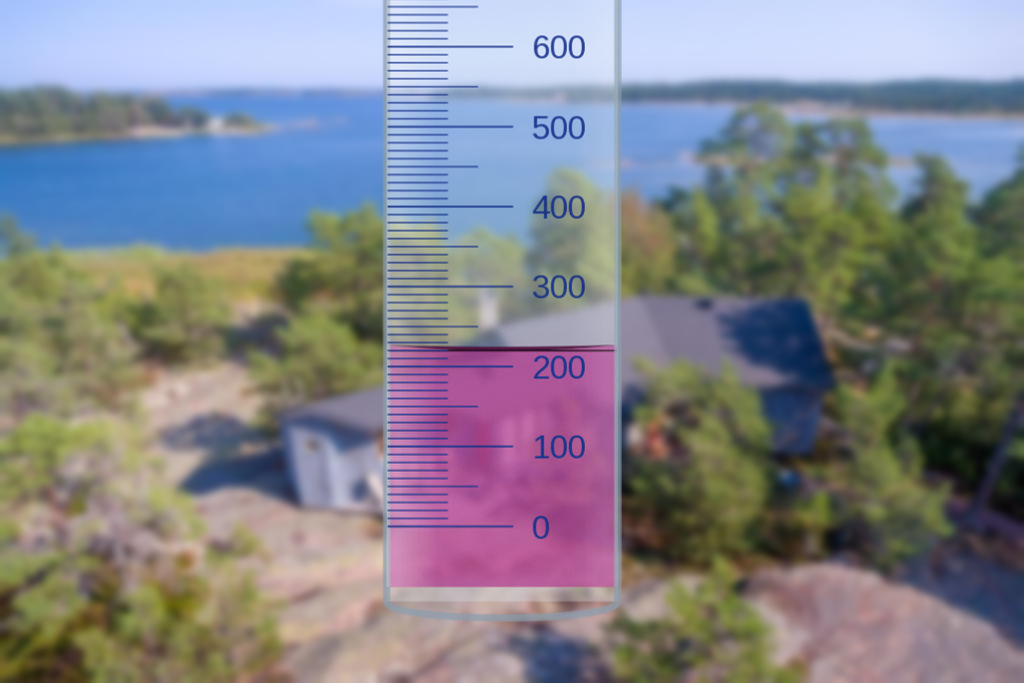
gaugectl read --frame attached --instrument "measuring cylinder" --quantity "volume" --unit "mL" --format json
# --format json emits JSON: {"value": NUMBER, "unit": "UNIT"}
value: {"value": 220, "unit": "mL"}
